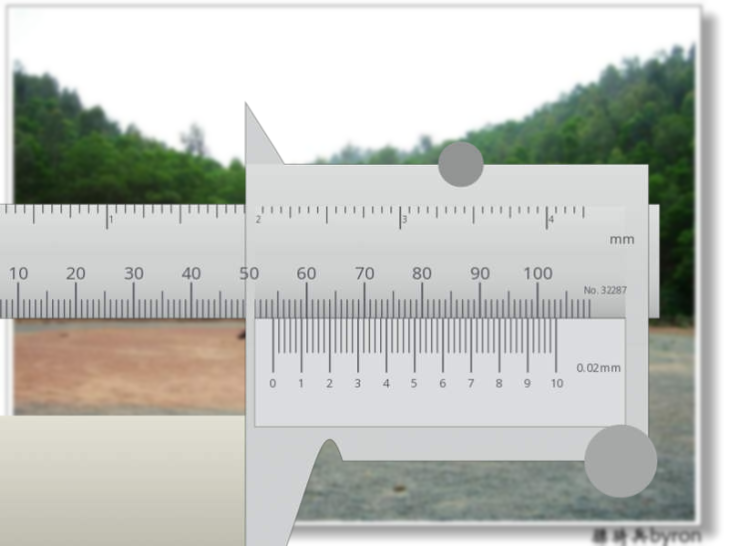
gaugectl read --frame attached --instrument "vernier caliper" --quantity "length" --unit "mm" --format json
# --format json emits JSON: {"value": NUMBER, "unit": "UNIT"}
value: {"value": 54.2, "unit": "mm"}
